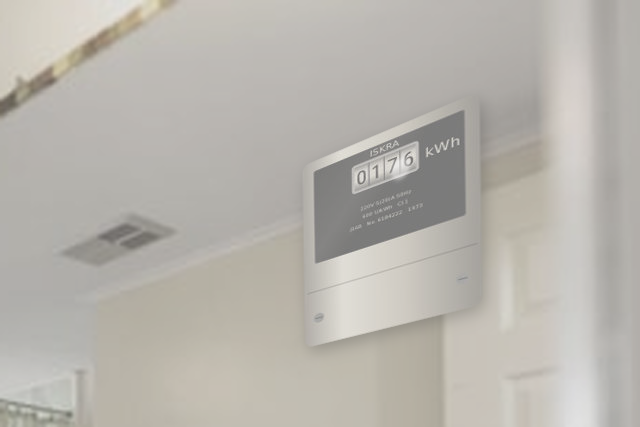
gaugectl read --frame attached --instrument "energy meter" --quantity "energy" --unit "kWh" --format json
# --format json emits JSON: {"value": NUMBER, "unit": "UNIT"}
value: {"value": 176, "unit": "kWh"}
